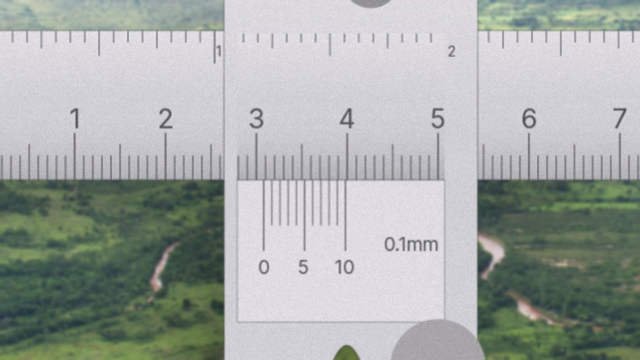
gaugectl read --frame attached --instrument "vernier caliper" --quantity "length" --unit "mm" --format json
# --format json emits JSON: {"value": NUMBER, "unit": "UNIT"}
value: {"value": 30.8, "unit": "mm"}
